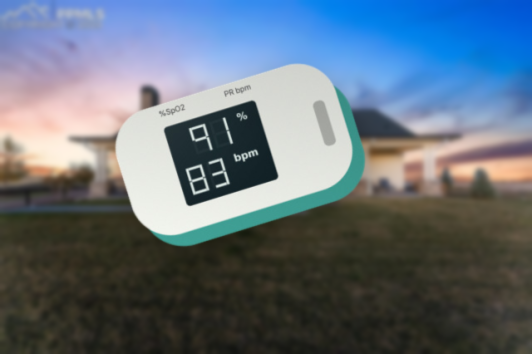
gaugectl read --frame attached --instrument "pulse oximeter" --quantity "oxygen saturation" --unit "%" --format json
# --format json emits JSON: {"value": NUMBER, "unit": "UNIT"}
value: {"value": 91, "unit": "%"}
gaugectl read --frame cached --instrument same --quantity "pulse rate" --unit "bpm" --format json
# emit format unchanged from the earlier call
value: {"value": 83, "unit": "bpm"}
